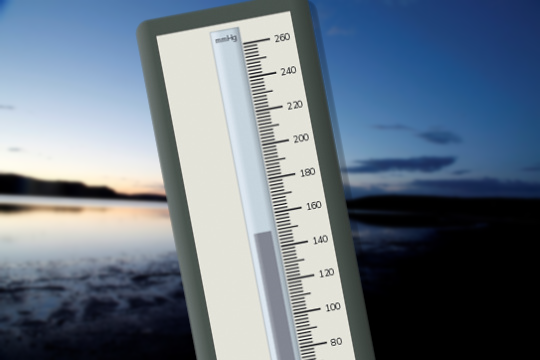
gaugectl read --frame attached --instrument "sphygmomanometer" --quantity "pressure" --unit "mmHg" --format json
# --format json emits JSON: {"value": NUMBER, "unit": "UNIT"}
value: {"value": 150, "unit": "mmHg"}
